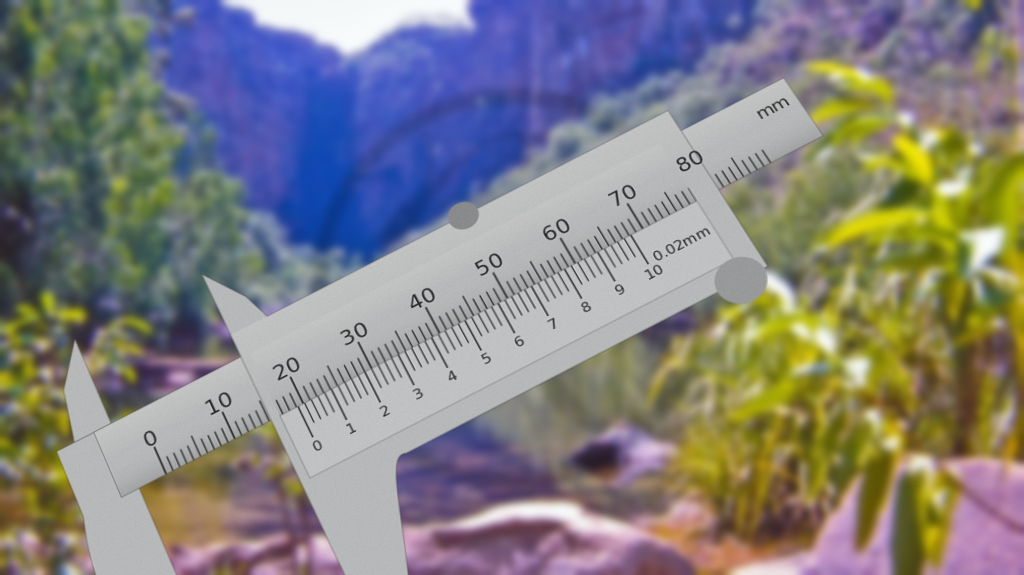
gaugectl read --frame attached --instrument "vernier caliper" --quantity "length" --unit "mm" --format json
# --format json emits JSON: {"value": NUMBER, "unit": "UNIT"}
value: {"value": 19.2, "unit": "mm"}
